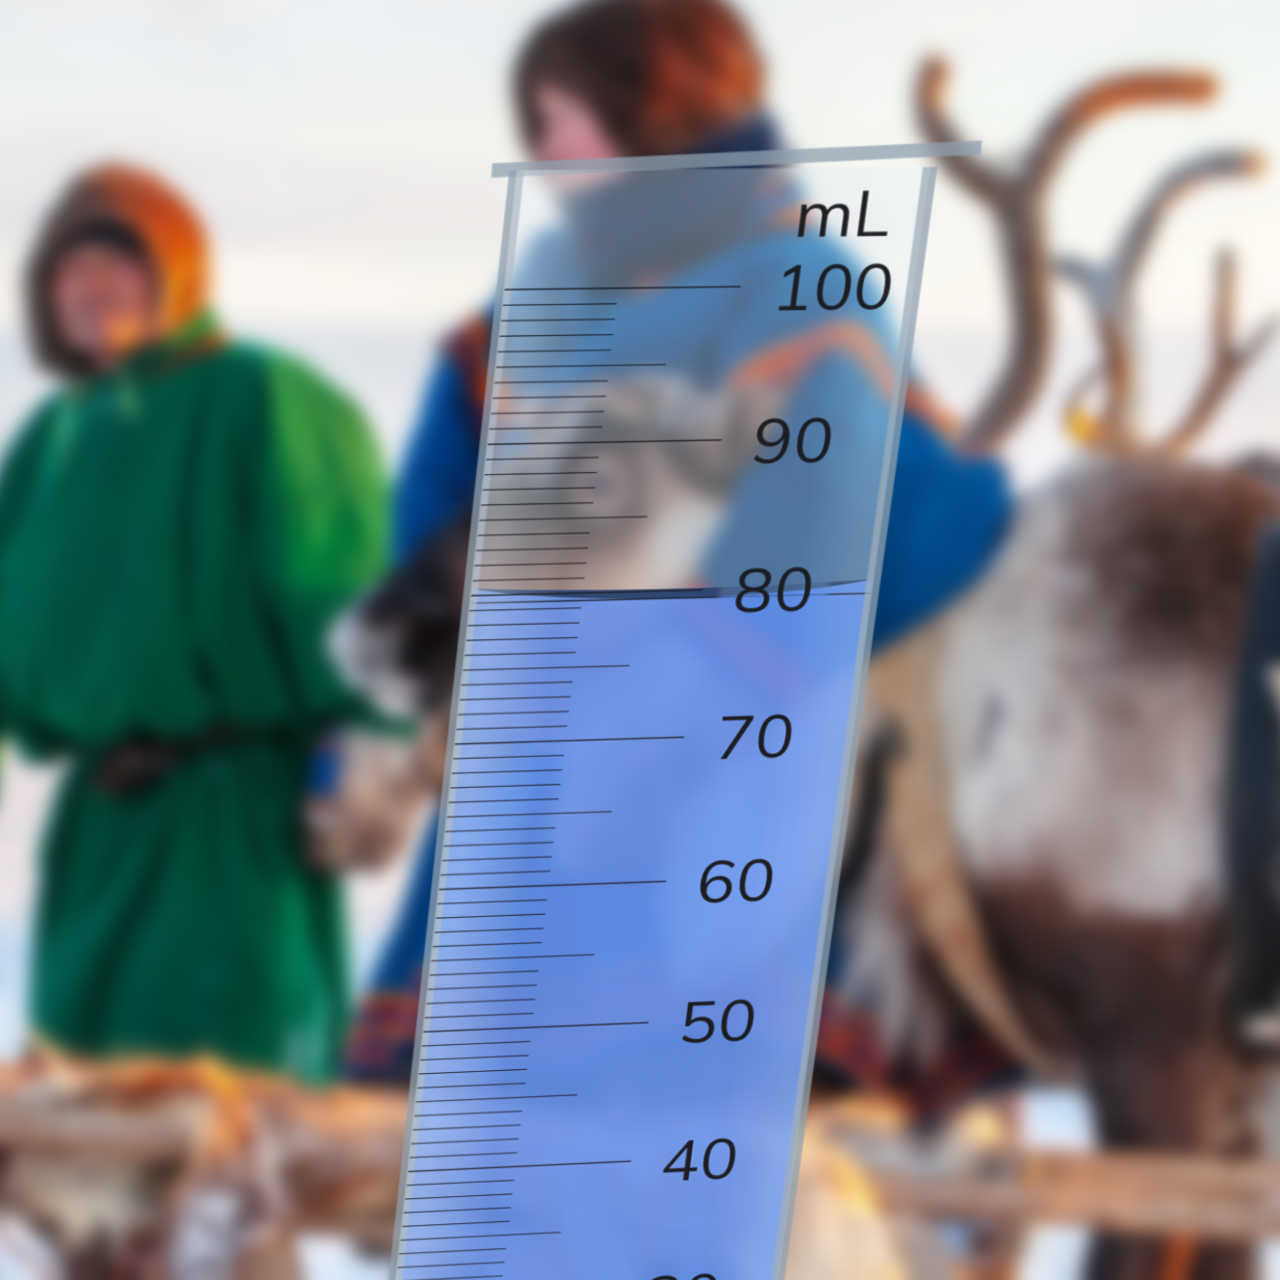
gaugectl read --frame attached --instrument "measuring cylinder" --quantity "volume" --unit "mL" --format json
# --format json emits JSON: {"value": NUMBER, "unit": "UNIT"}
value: {"value": 79.5, "unit": "mL"}
